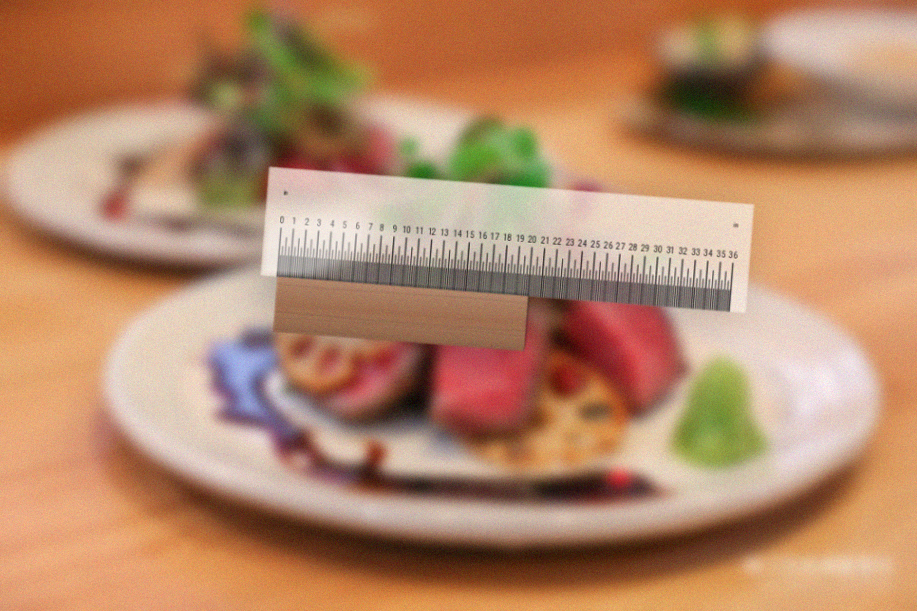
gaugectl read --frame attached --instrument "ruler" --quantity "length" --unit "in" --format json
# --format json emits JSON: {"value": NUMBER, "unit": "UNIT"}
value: {"value": 20, "unit": "in"}
